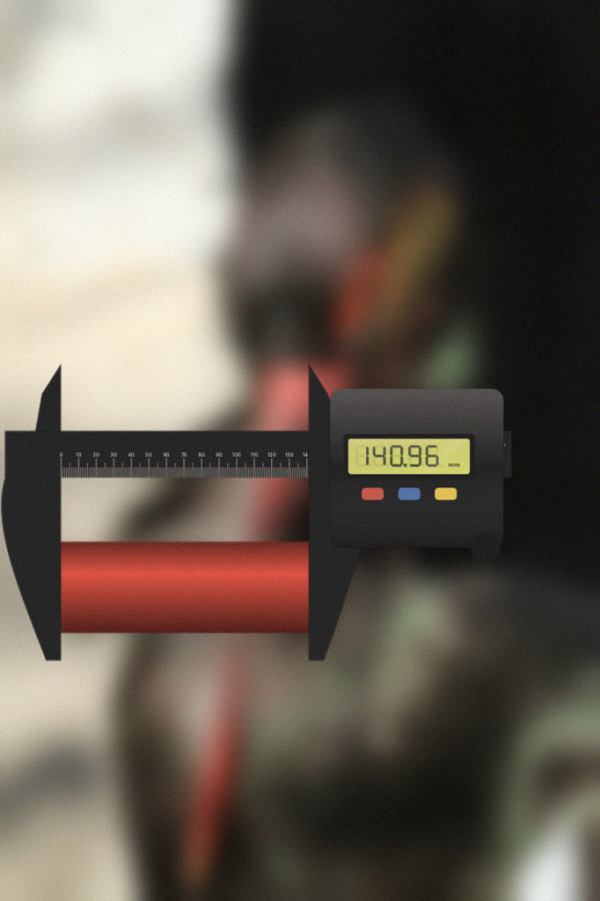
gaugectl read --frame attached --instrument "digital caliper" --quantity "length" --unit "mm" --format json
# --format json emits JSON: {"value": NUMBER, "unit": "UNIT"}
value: {"value": 140.96, "unit": "mm"}
